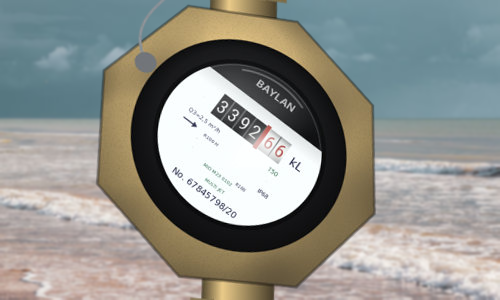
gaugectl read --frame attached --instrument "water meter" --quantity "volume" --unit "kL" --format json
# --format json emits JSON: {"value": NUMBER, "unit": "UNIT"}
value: {"value": 3392.66, "unit": "kL"}
